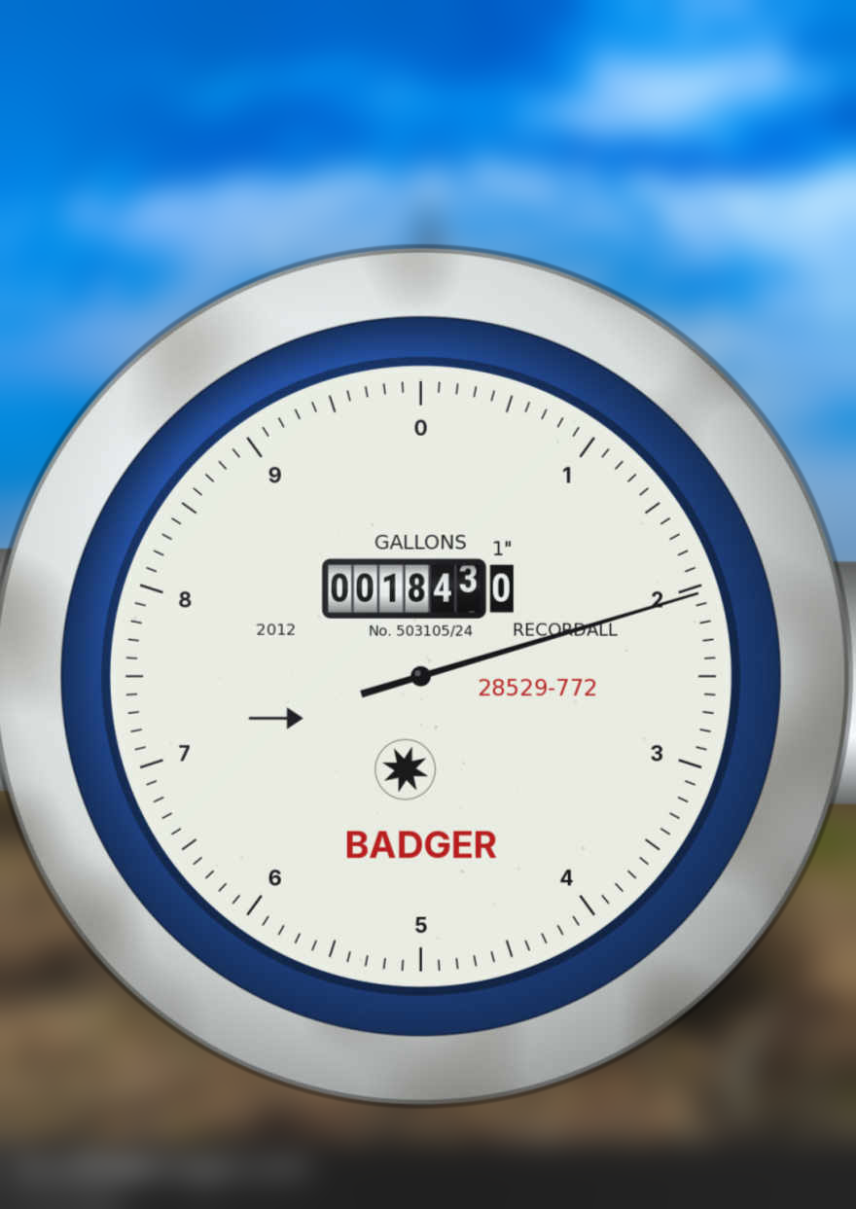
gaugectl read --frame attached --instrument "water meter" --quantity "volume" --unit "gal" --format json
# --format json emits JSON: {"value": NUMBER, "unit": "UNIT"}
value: {"value": 18432.0, "unit": "gal"}
